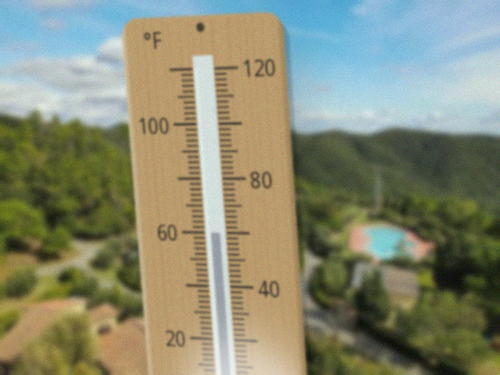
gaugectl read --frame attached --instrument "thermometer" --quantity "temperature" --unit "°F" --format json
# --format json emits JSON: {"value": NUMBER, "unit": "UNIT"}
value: {"value": 60, "unit": "°F"}
